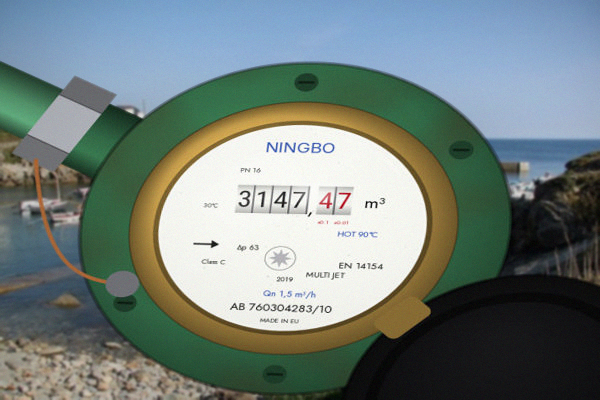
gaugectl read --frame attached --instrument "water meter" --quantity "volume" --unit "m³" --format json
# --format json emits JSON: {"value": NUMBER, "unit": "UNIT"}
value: {"value": 3147.47, "unit": "m³"}
